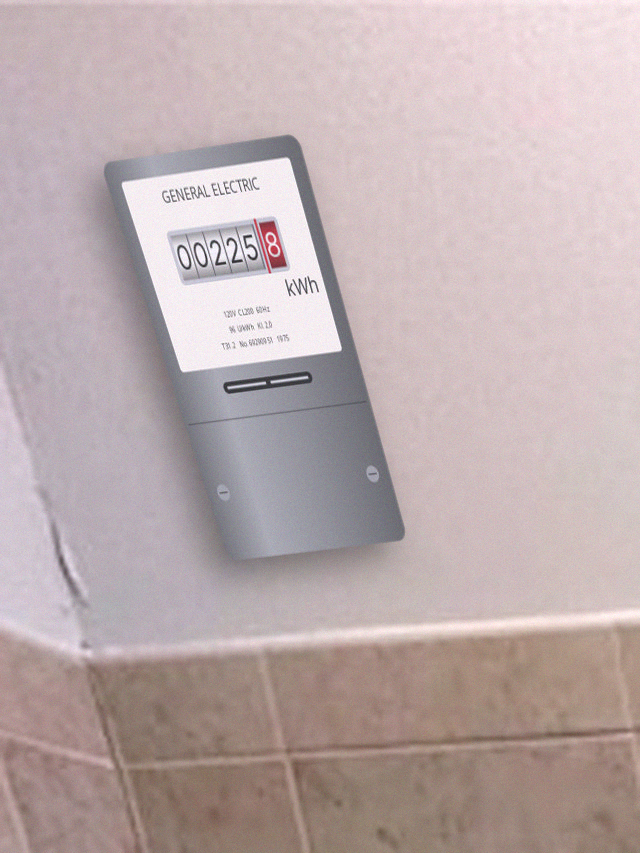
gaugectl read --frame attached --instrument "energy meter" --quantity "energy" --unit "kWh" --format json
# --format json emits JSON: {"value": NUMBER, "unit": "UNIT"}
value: {"value": 225.8, "unit": "kWh"}
